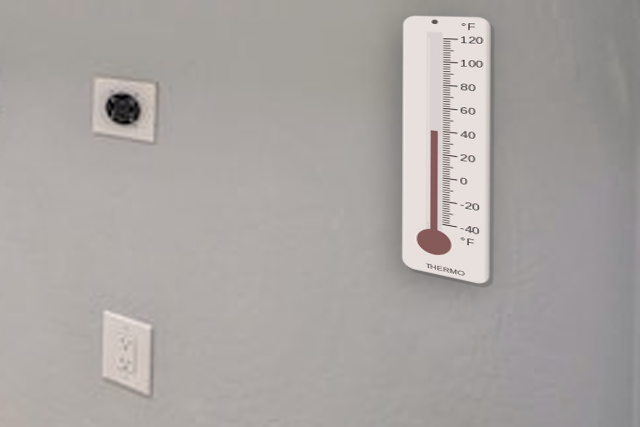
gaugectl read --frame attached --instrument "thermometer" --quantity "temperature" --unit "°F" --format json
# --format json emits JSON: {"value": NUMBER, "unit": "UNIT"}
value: {"value": 40, "unit": "°F"}
